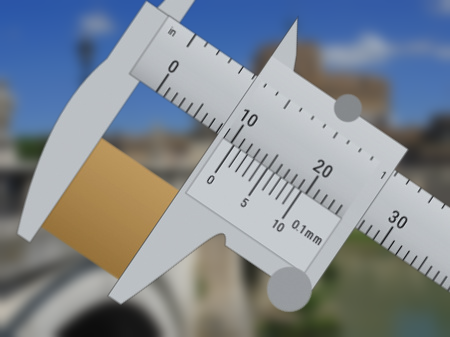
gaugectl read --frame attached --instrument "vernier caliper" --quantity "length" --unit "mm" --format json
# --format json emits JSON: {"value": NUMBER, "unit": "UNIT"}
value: {"value": 10.4, "unit": "mm"}
